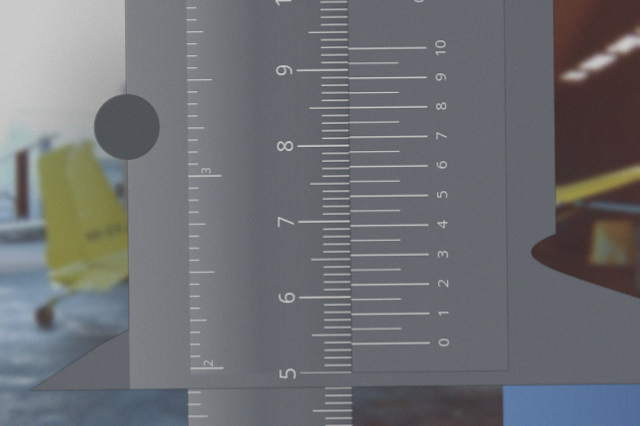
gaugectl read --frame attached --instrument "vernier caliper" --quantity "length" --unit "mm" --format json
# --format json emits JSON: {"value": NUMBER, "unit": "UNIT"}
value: {"value": 53.8, "unit": "mm"}
